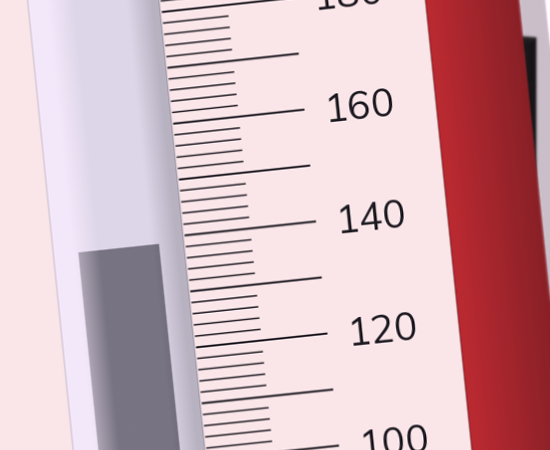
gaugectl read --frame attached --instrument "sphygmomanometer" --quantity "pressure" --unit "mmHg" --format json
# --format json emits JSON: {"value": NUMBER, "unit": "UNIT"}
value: {"value": 139, "unit": "mmHg"}
